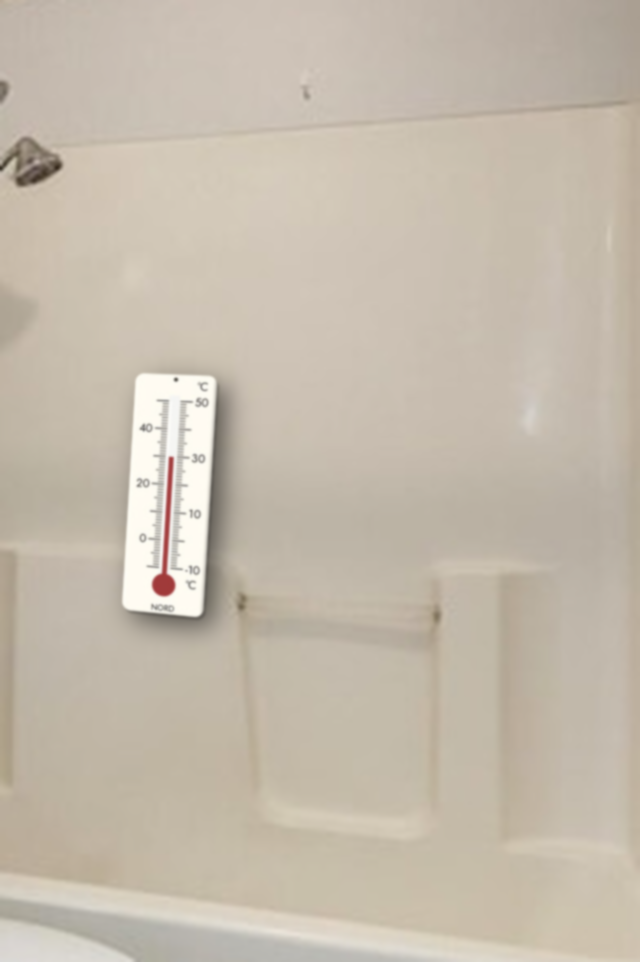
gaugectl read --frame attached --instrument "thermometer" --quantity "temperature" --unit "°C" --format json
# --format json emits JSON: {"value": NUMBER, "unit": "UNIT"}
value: {"value": 30, "unit": "°C"}
